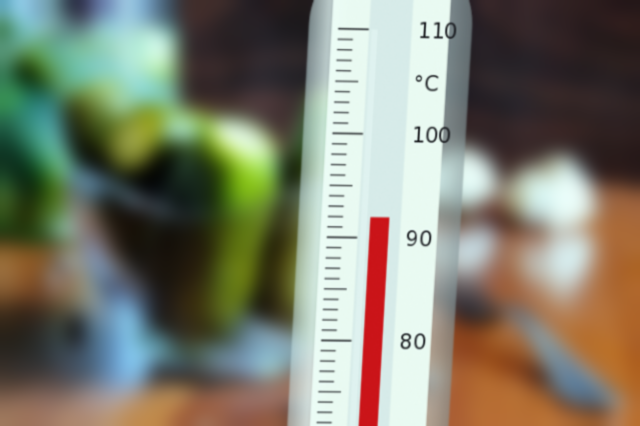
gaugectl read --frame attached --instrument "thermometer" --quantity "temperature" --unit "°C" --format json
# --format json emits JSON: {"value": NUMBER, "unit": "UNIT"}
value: {"value": 92, "unit": "°C"}
